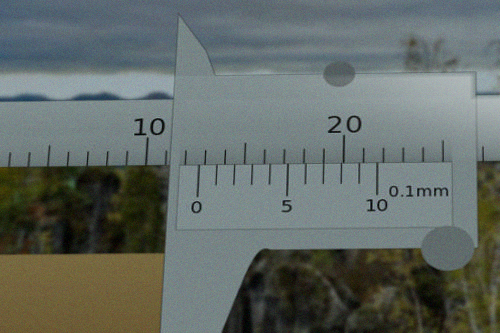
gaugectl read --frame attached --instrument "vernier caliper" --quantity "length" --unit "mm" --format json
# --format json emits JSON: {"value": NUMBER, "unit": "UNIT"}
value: {"value": 12.7, "unit": "mm"}
